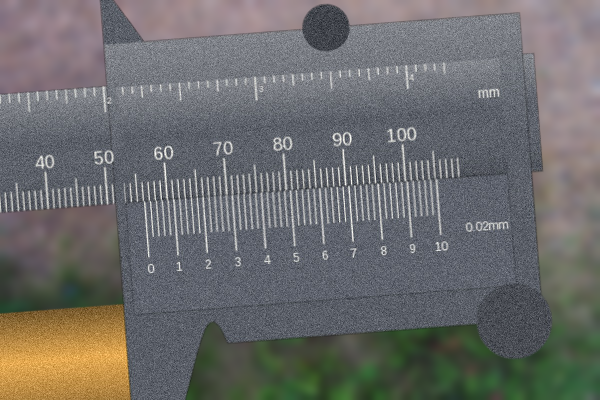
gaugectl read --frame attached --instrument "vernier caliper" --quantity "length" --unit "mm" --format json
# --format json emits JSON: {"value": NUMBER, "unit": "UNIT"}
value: {"value": 56.2, "unit": "mm"}
